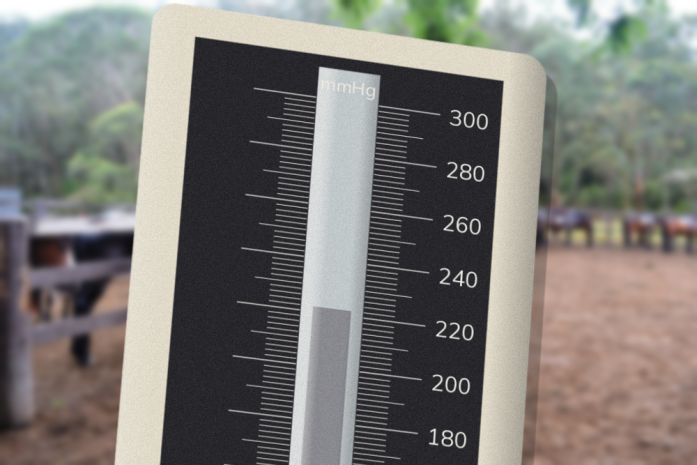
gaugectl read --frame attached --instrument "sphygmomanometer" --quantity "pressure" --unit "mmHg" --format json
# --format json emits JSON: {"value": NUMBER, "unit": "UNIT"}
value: {"value": 222, "unit": "mmHg"}
